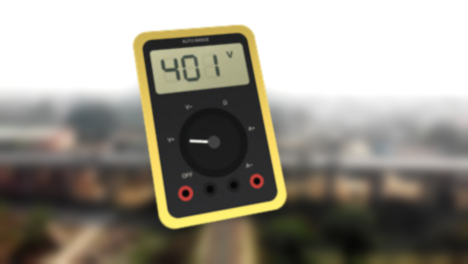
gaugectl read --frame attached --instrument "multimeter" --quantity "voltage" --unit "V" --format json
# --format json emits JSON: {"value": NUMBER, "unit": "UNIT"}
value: {"value": 401, "unit": "V"}
